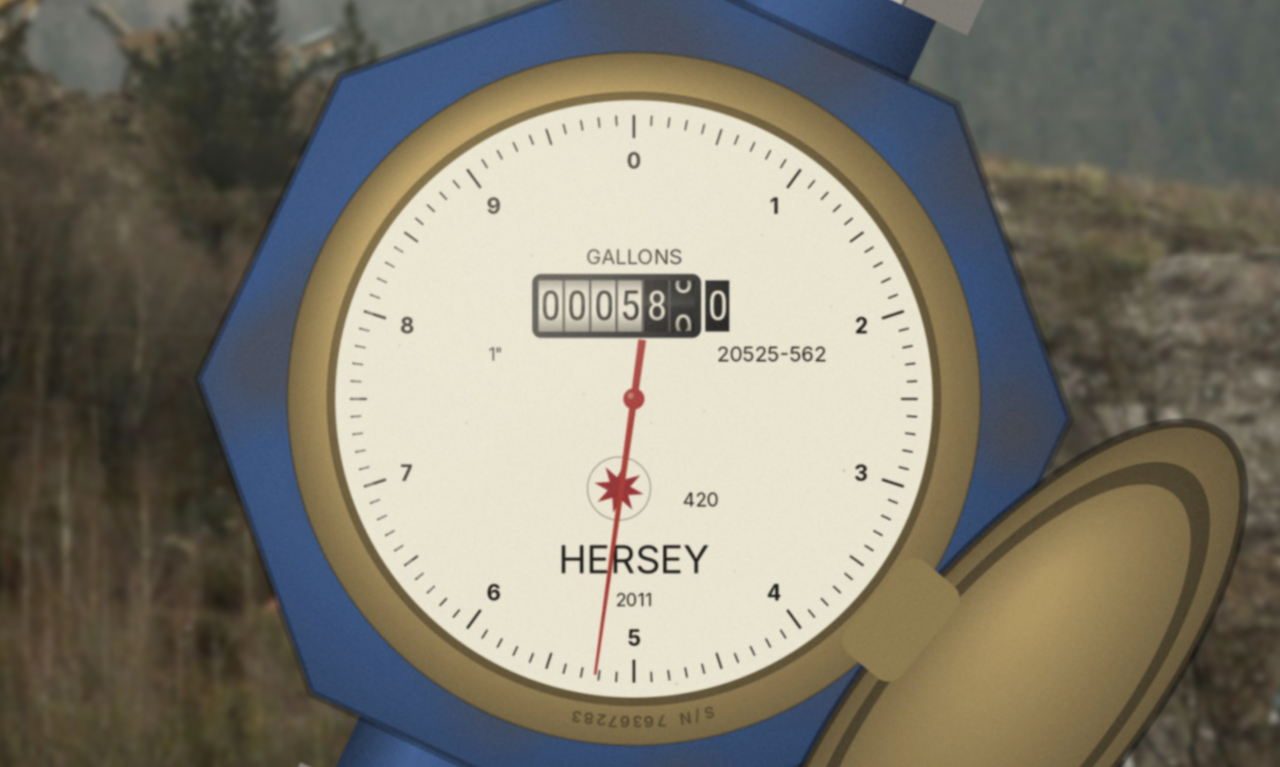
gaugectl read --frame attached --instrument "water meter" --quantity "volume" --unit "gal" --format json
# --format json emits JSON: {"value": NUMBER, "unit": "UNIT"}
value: {"value": 5885.2, "unit": "gal"}
